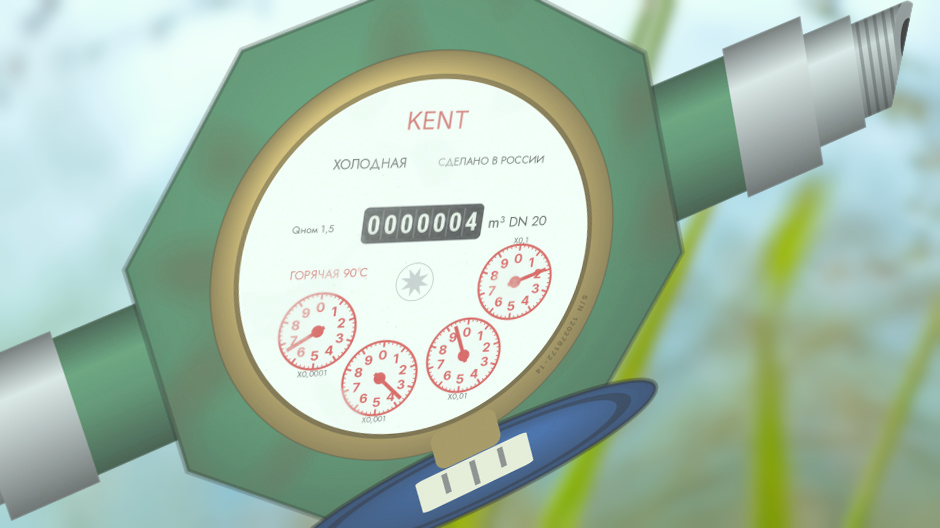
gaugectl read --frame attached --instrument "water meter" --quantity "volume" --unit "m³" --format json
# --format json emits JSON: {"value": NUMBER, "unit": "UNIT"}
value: {"value": 4.1936, "unit": "m³"}
